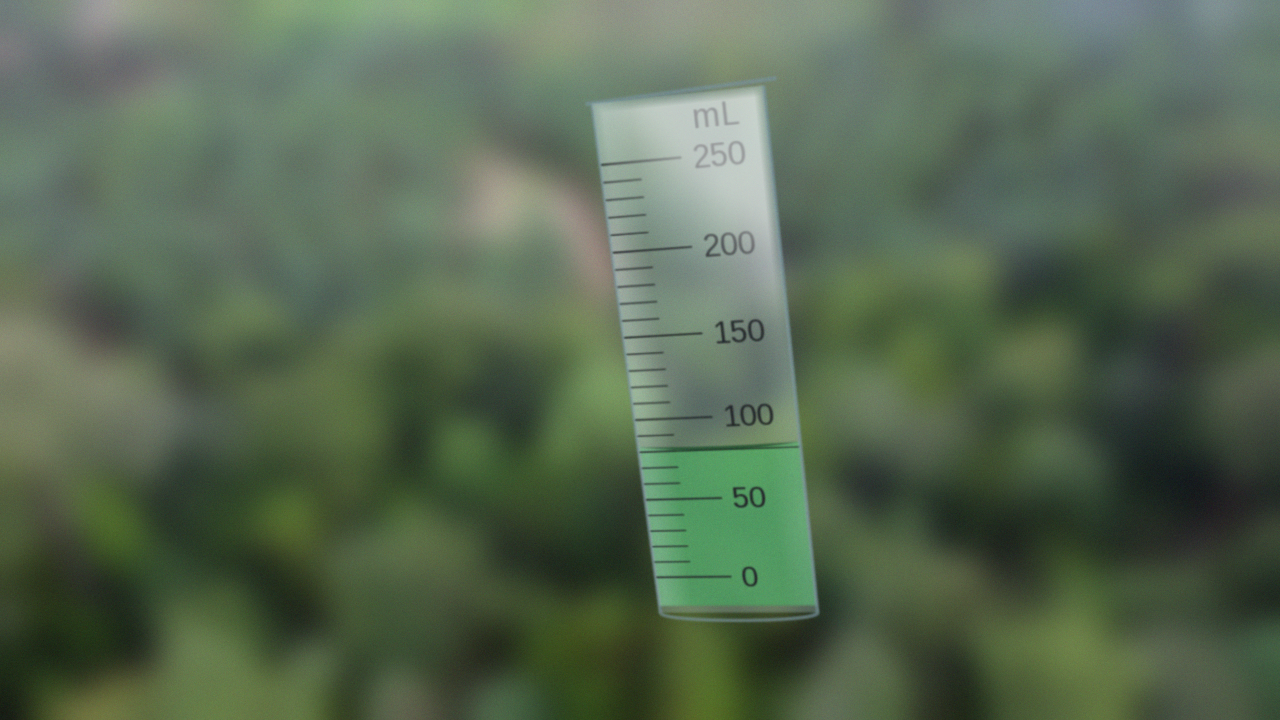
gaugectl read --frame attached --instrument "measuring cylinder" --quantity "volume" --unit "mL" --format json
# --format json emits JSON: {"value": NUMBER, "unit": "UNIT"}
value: {"value": 80, "unit": "mL"}
